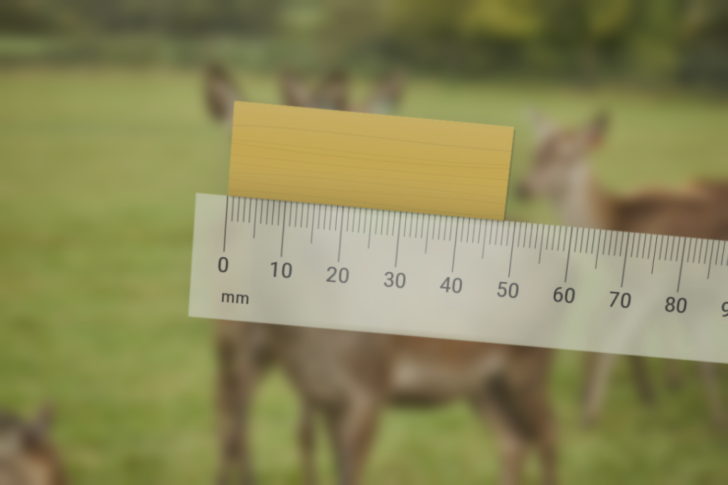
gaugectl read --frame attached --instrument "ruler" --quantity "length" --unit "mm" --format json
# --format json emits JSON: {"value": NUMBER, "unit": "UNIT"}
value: {"value": 48, "unit": "mm"}
